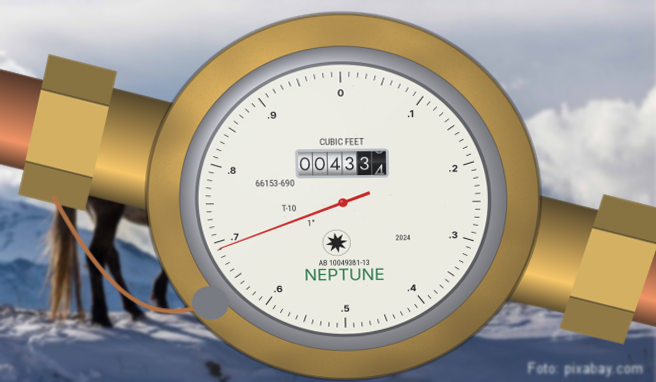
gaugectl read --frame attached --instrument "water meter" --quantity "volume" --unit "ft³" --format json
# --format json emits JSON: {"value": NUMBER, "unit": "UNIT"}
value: {"value": 4333.69, "unit": "ft³"}
